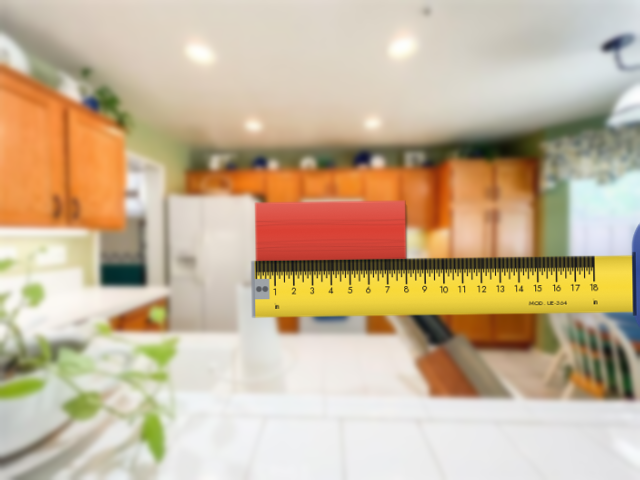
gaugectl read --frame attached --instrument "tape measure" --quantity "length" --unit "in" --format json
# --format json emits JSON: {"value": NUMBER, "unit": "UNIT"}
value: {"value": 8, "unit": "in"}
